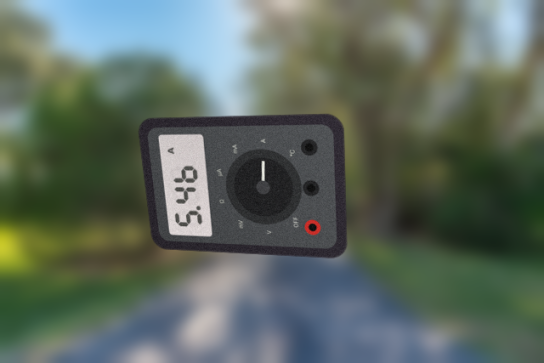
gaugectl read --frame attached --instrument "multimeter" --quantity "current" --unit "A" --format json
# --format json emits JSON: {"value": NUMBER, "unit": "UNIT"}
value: {"value": 5.46, "unit": "A"}
